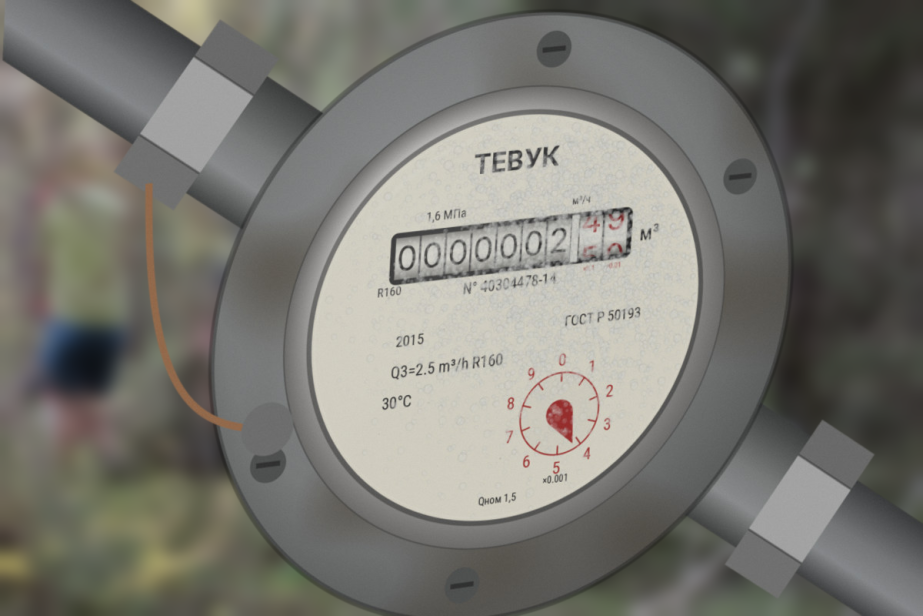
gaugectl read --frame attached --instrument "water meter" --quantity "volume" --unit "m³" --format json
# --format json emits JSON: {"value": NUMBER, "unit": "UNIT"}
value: {"value": 2.494, "unit": "m³"}
